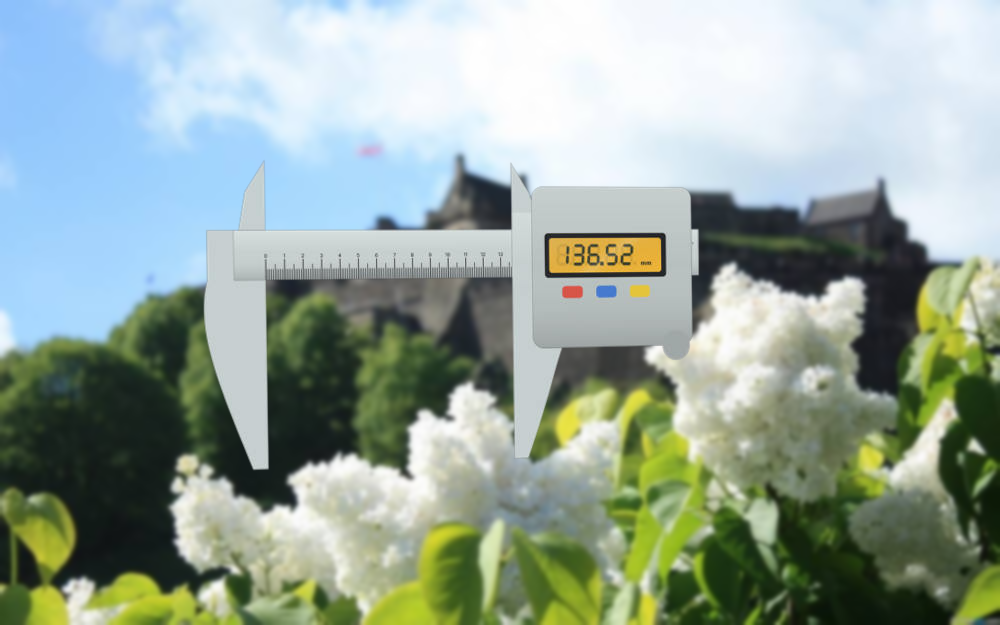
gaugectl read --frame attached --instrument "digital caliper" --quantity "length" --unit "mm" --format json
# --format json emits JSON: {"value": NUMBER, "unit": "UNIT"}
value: {"value": 136.52, "unit": "mm"}
